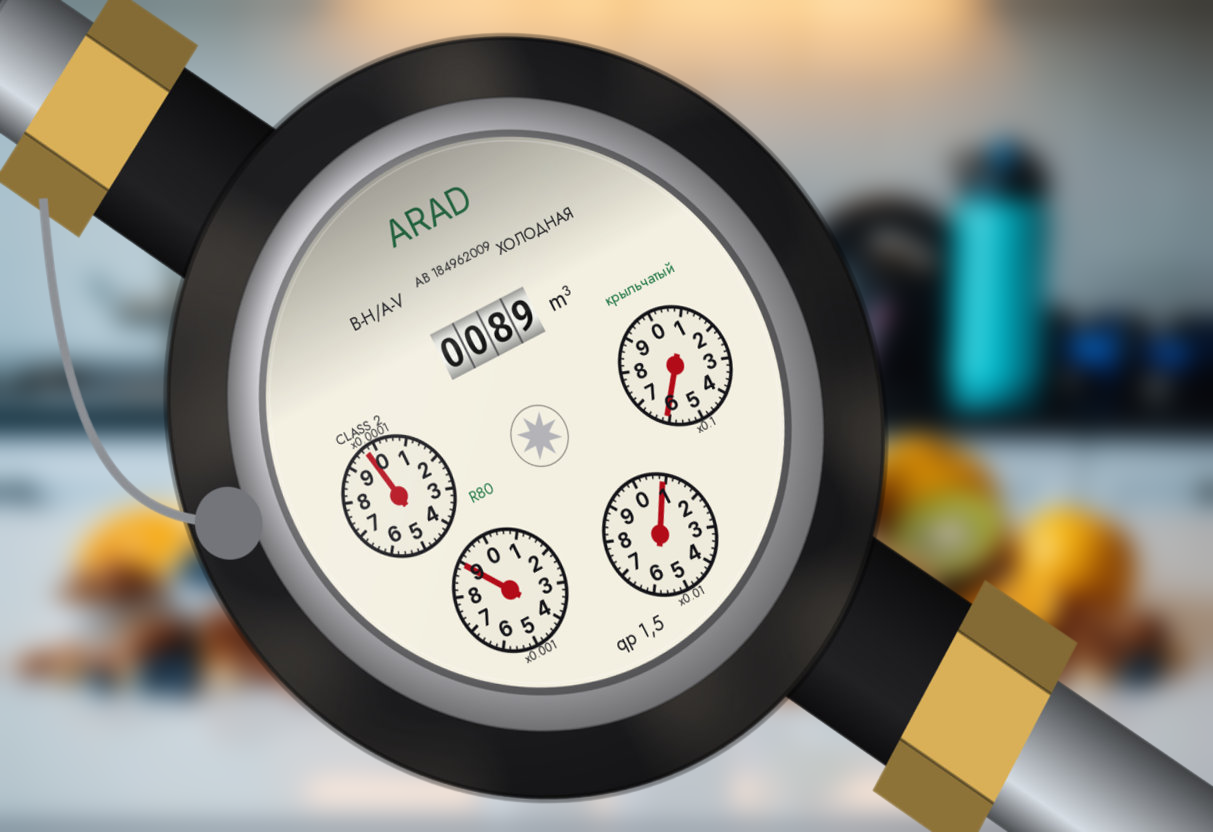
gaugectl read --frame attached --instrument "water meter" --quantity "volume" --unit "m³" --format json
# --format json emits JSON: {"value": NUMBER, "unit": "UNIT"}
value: {"value": 89.6089, "unit": "m³"}
